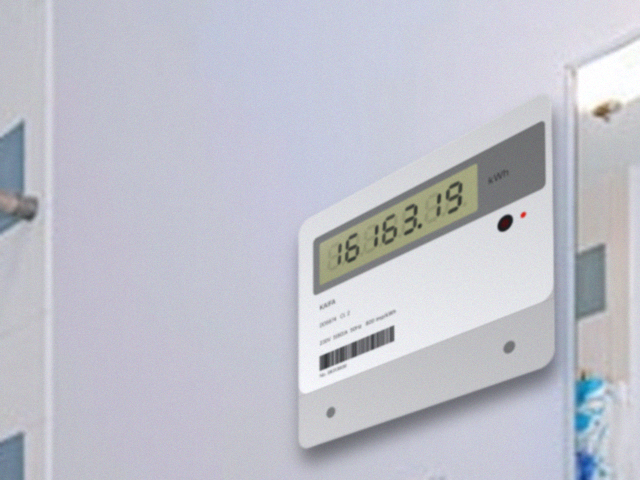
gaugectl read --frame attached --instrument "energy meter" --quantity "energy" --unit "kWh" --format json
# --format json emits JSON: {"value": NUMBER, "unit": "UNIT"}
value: {"value": 16163.19, "unit": "kWh"}
